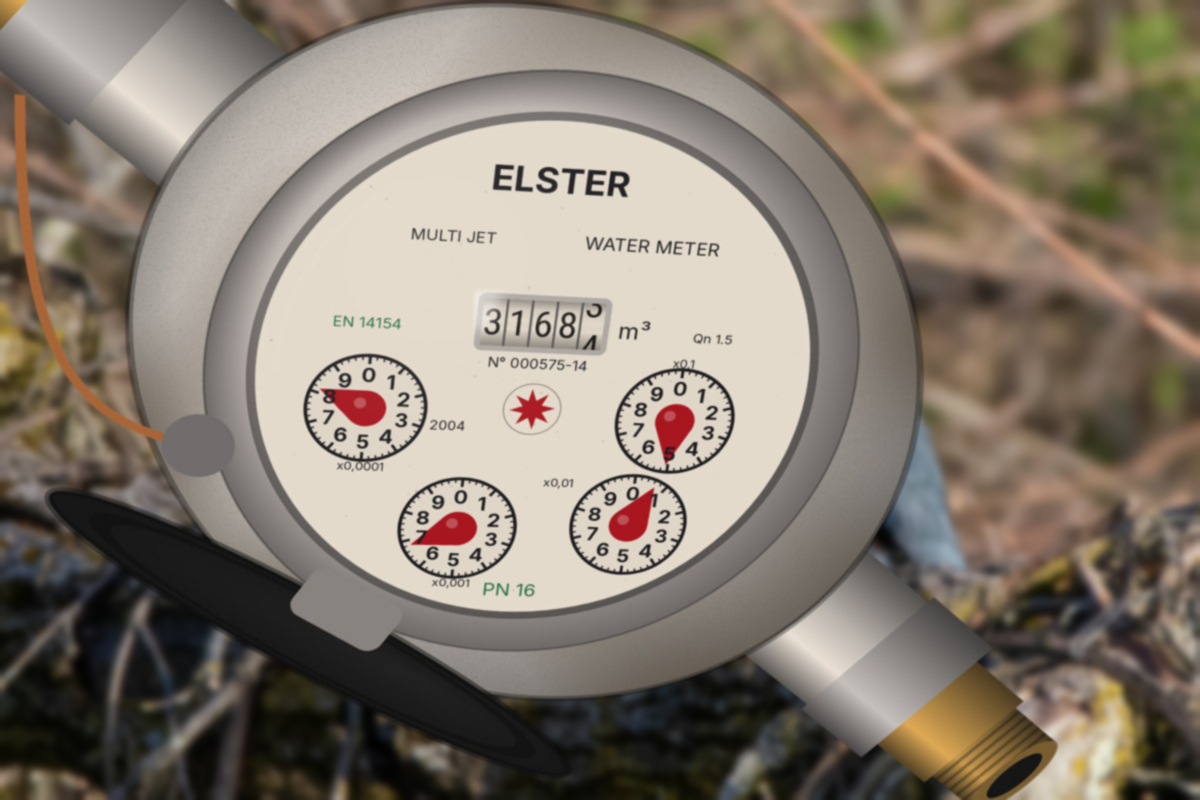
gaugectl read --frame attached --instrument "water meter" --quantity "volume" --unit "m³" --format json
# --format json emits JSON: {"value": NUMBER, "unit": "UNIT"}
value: {"value": 31683.5068, "unit": "m³"}
